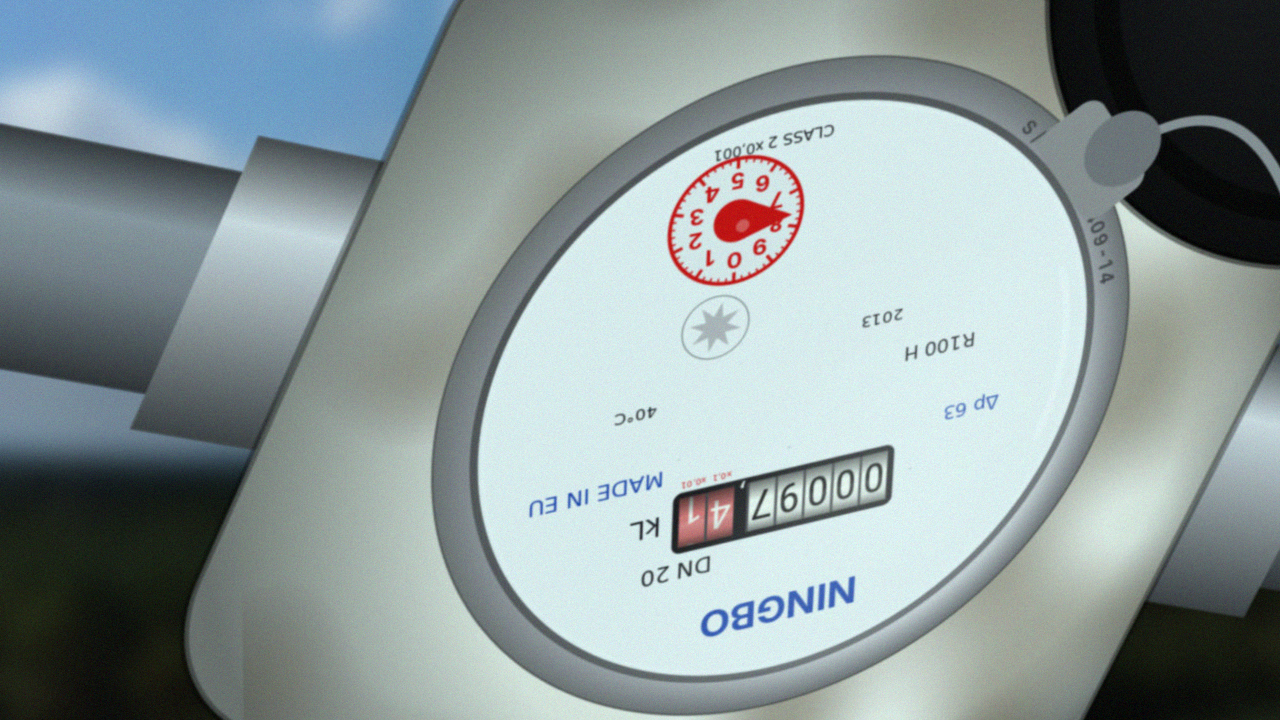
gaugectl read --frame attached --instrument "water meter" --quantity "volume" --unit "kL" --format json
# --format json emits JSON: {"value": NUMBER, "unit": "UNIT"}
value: {"value": 97.407, "unit": "kL"}
